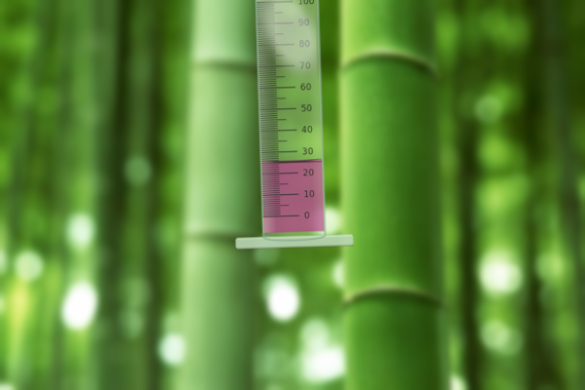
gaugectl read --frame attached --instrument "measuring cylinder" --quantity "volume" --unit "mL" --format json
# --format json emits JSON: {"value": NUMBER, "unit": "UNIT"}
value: {"value": 25, "unit": "mL"}
